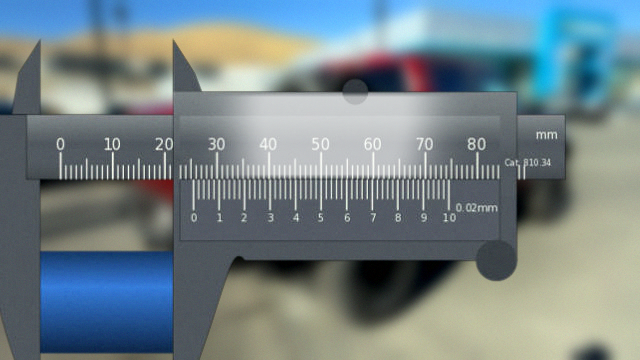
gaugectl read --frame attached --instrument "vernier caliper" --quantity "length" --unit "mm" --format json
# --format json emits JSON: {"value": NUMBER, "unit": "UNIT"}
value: {"value": 25.5, "unit": "mm"}
